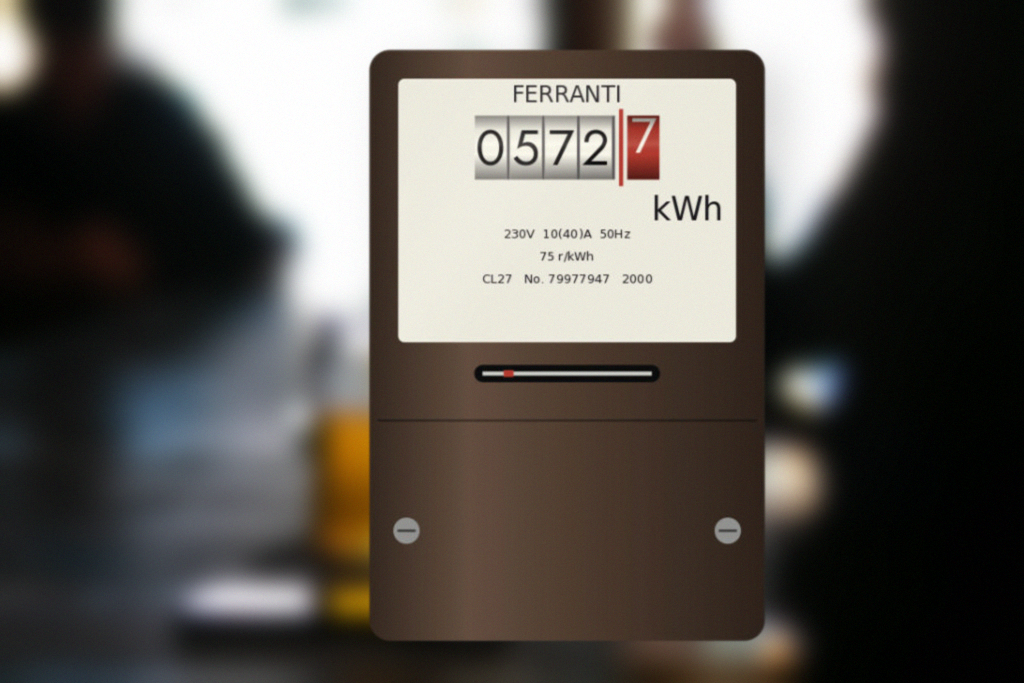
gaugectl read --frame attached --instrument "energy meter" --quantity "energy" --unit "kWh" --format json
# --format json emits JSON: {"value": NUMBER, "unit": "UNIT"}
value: {"value": 572.7, "unit": "kWh"}
